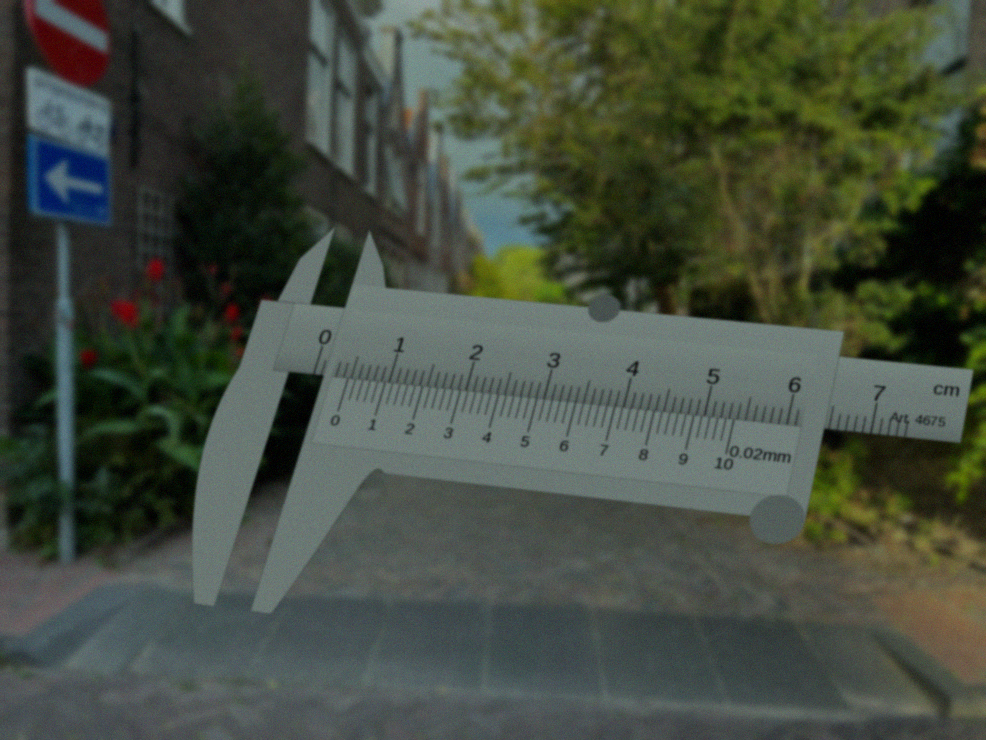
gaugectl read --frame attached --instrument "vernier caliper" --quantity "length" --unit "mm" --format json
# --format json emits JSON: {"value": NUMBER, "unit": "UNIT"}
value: {"value": 4.6, "unit": "mm"}
